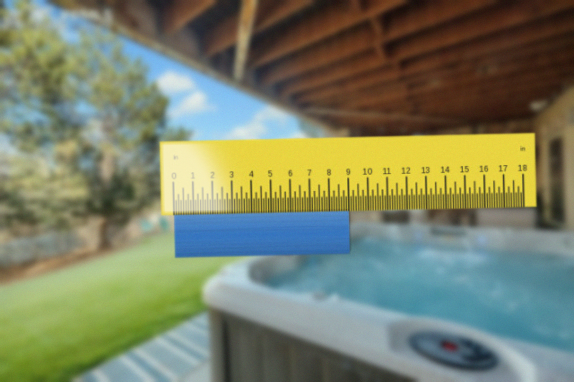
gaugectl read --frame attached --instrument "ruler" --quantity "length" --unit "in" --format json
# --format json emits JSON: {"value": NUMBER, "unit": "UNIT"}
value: {"value": 9, "unit": "in"}
